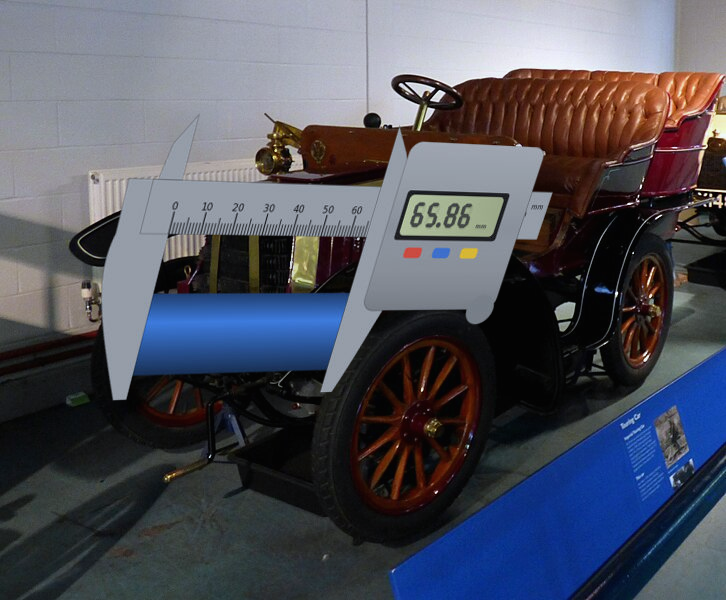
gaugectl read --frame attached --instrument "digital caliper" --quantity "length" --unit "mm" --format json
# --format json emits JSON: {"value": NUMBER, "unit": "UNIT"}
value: {"value": 65.86, "unit": "mm"}
